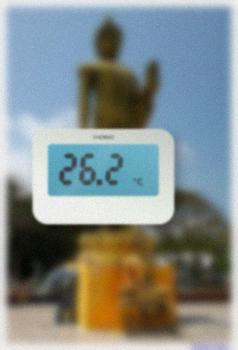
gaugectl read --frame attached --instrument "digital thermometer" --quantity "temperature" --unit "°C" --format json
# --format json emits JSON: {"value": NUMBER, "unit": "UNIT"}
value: {"value": 26.2, "unit": "°C"}
